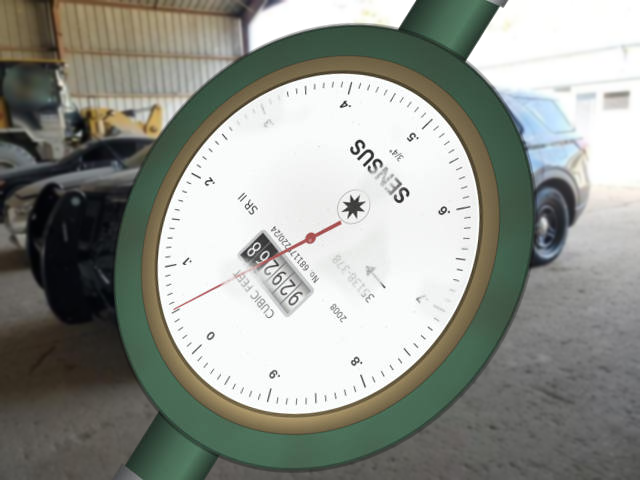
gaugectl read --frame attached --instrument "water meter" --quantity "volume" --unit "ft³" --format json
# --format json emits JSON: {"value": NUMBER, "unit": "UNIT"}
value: {"value": 929268.05, "unit": "ft³"}
